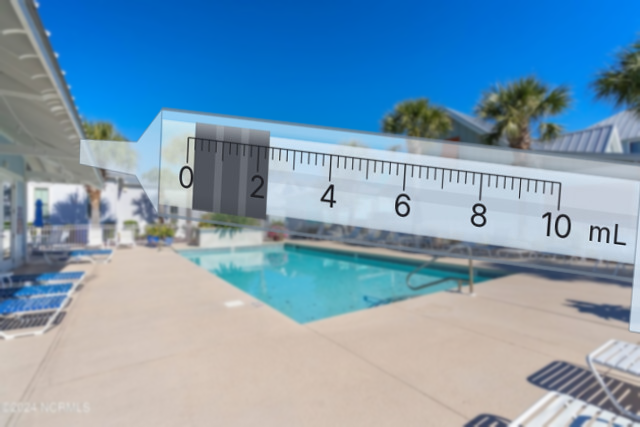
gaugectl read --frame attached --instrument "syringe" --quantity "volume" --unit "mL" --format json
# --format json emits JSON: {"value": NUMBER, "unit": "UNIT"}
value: {"value": 0.2, "unit": "mL"}
